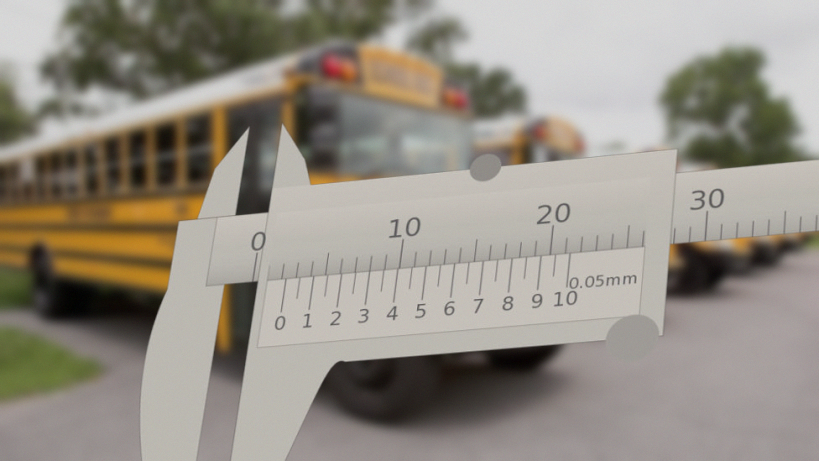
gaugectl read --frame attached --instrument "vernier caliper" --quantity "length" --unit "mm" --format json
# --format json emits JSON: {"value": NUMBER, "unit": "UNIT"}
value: {"value": 2.3, "unit": "mm"}
